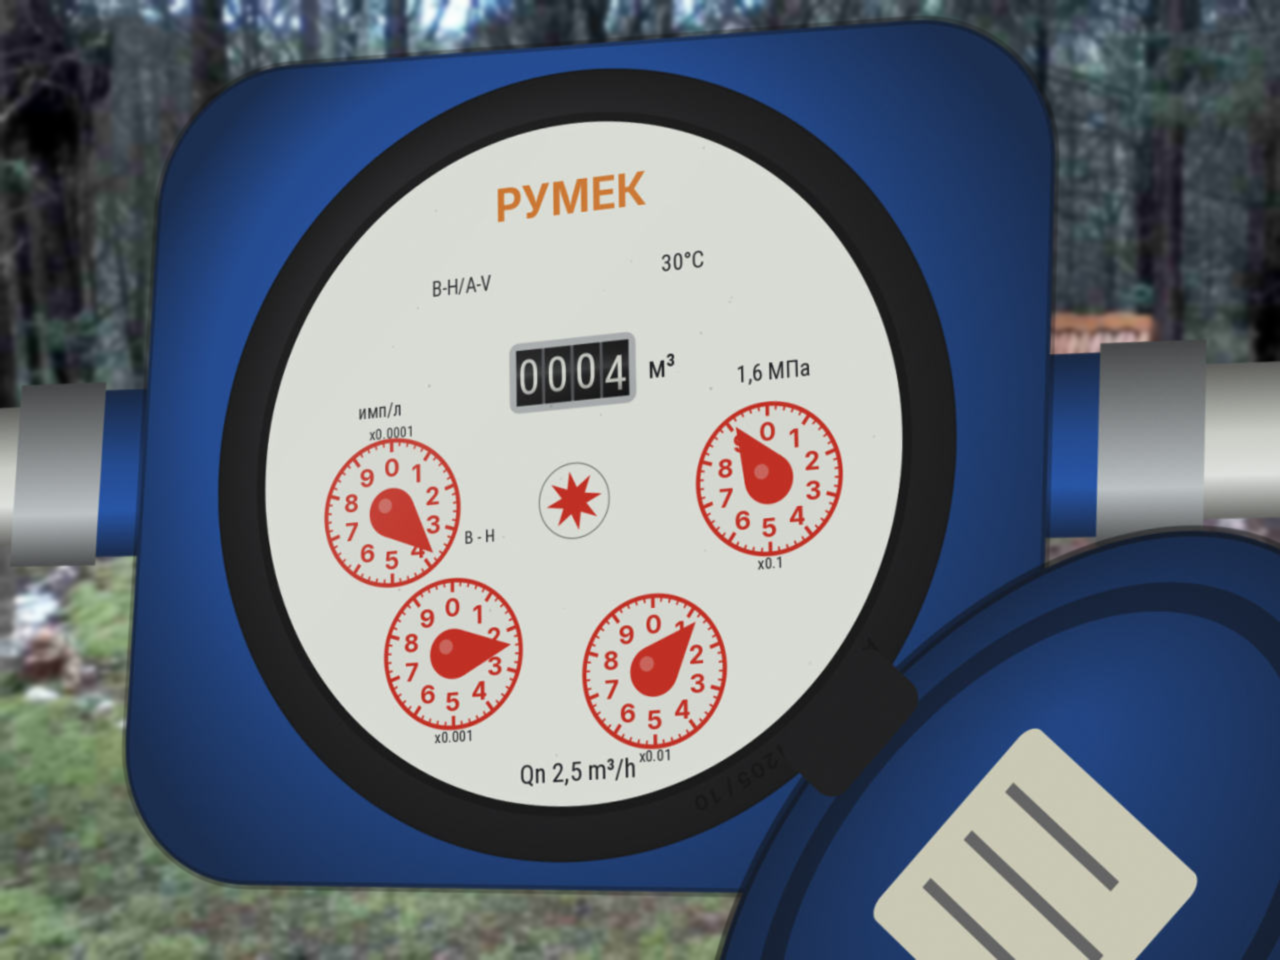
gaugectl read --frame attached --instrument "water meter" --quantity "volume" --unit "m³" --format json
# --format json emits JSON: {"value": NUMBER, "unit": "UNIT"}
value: {"value": 3.9123, "unit": "m³"}
